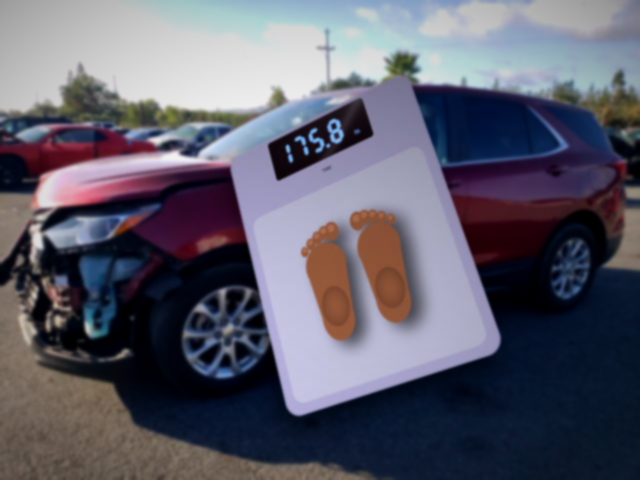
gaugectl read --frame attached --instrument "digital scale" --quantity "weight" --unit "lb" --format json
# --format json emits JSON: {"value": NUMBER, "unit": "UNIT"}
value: {"value": 175.8, "unit": "lb"}
